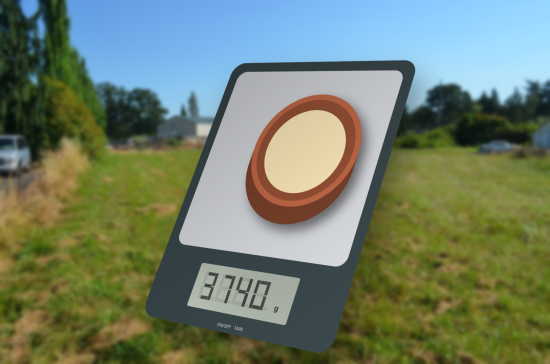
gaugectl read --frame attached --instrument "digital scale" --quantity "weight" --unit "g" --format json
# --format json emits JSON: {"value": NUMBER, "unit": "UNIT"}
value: {"value": 3740, "unit": "g"}
